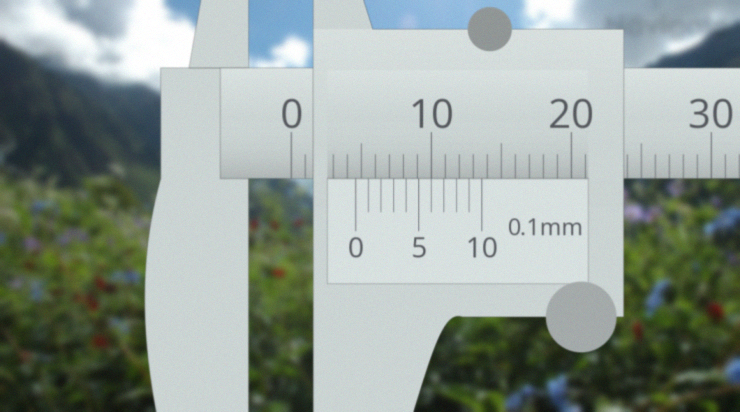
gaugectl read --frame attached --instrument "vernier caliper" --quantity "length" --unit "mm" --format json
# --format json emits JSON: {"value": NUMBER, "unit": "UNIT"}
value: {"value": 4.6, "unit": "mm"}
